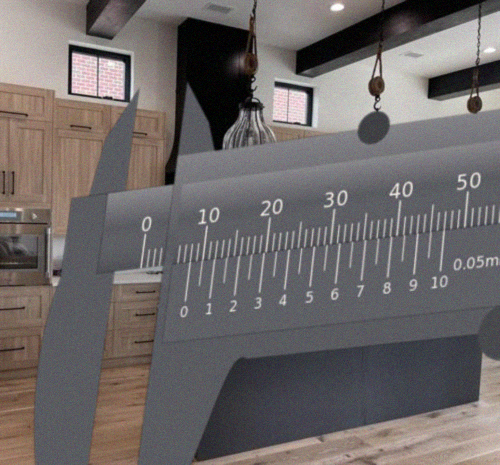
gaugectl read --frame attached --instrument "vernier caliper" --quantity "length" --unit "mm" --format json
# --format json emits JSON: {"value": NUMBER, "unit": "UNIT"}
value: {"value": 8.0, "unit": "mm"}
